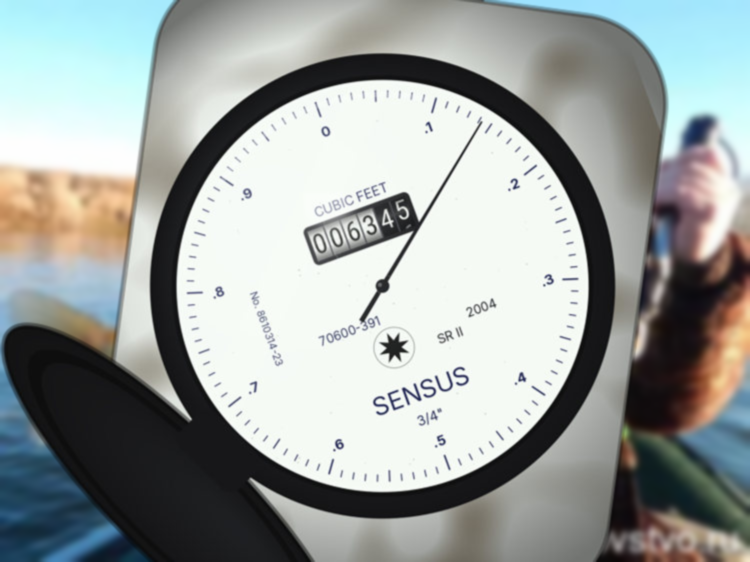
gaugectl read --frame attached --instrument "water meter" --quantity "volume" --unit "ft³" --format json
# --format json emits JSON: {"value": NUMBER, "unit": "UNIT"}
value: {"value": 6345.14, "unit": "ft³"}
